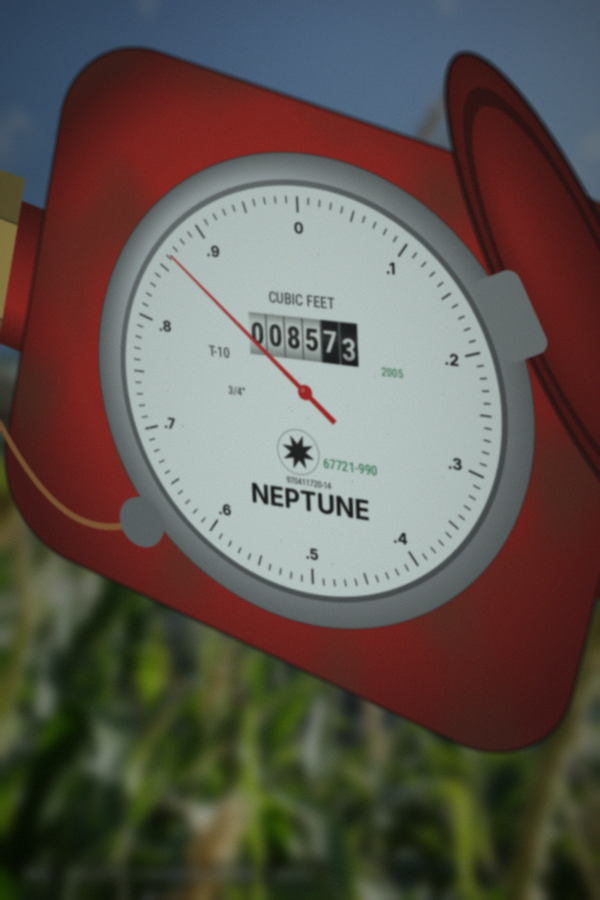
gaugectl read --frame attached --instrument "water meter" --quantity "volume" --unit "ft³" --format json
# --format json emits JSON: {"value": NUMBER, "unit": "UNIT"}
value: {"value": 8572.86, "unit": "ft³"}
